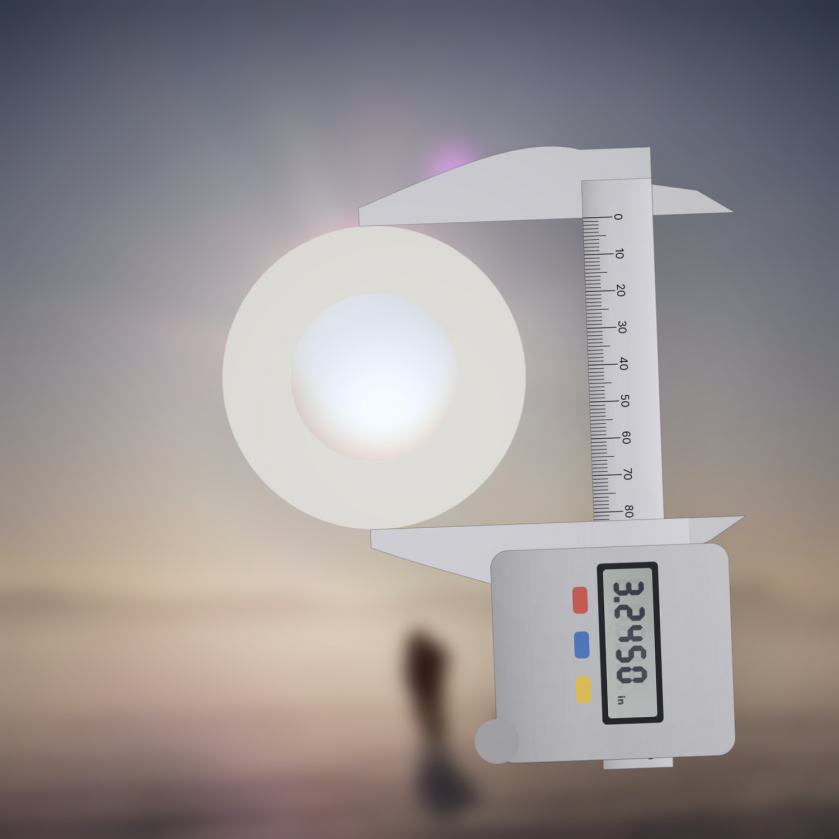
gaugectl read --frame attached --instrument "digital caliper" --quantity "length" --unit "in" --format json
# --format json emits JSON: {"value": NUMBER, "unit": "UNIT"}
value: {"value": 3.2450, "unit": "in"}
